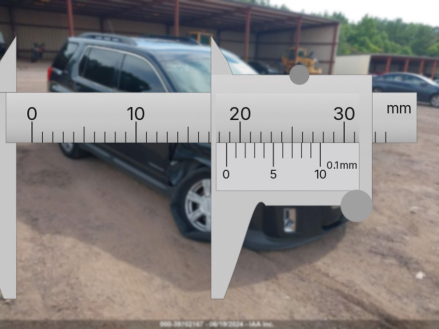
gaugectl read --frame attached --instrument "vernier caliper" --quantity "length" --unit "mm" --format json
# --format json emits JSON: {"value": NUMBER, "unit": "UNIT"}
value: {"value": 18.7, "unit": "mm"}
